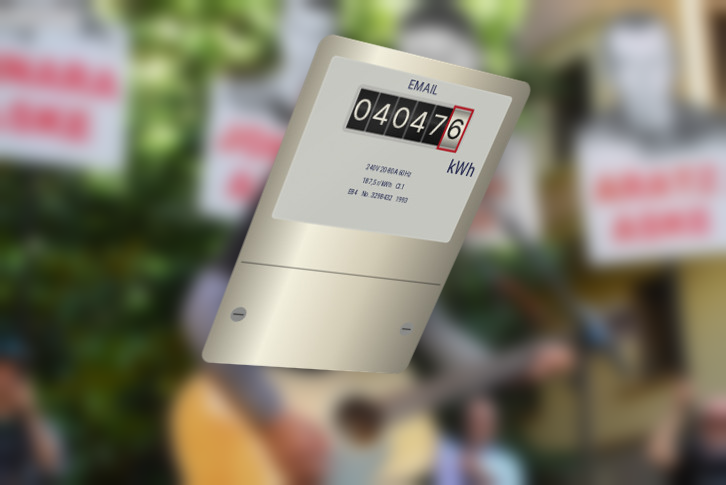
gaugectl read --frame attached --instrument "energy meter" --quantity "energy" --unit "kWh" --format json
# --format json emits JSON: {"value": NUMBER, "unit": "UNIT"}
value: {"value": 4047.6, "unit": "kWh"}
